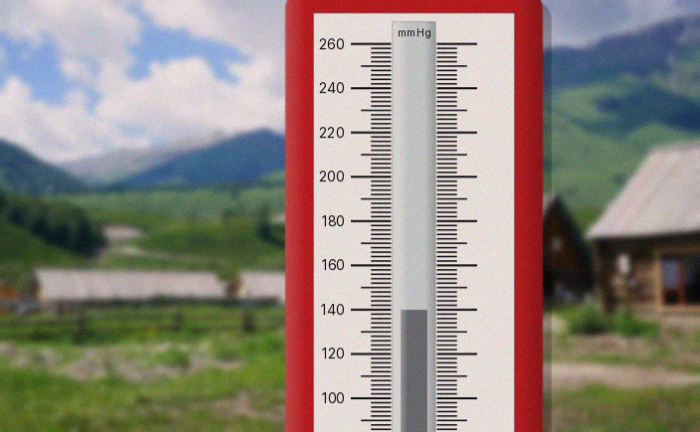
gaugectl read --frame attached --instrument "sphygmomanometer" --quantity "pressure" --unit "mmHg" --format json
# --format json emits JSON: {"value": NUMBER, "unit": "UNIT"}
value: {"value": 140, "unit": "mmHg"}
